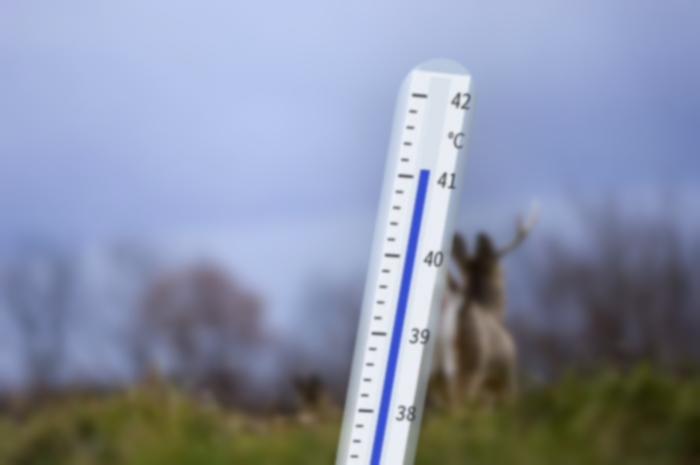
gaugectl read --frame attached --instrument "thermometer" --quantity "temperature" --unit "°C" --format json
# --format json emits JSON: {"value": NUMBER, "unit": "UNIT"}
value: {"value": 41.1, "unit": "°C"}
